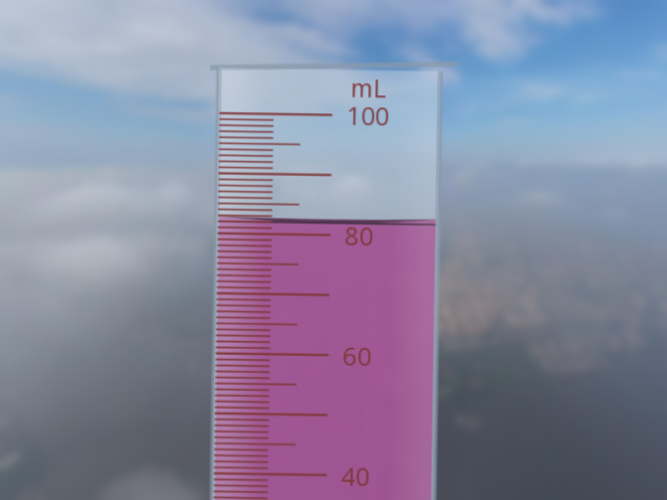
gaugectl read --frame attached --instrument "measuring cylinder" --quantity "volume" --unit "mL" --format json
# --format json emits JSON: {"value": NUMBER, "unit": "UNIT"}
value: {"value": 82, "unit": "mL"}
